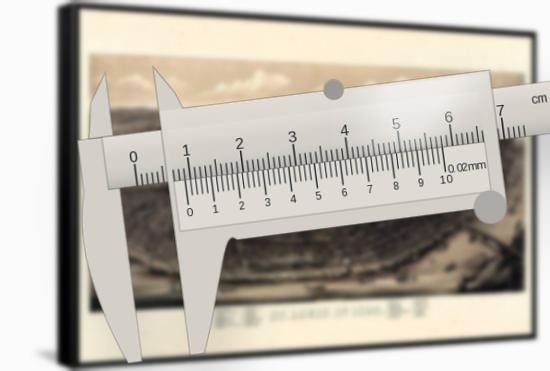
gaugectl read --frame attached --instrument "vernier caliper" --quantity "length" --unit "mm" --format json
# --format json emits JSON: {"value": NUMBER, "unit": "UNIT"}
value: {"value": 9.0, "unit": "mm"}
